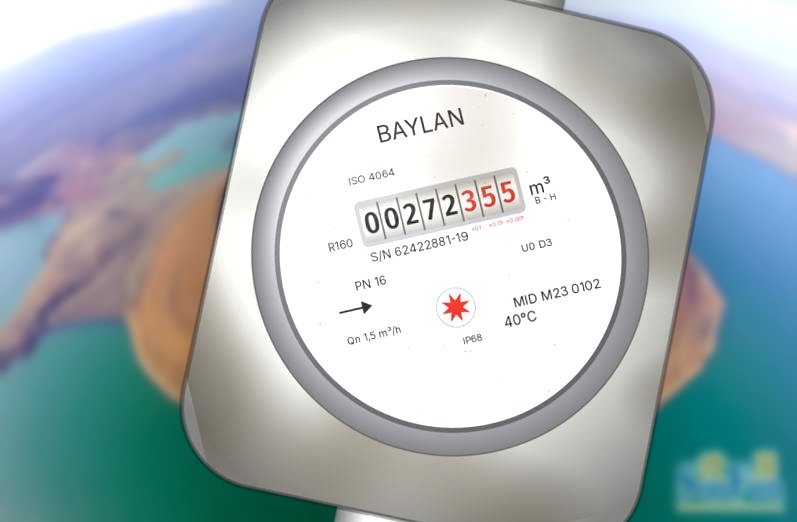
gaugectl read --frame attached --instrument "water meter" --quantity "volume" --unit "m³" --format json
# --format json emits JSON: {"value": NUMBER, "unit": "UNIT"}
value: {"value": 272.355, "unit": "m³"}
